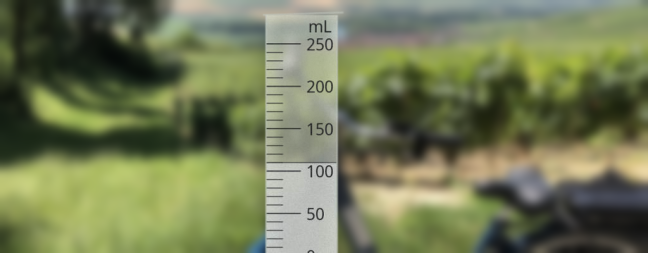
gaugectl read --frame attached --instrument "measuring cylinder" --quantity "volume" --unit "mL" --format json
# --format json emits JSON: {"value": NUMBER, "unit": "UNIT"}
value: {"value": 110, "unit": "mL"}
